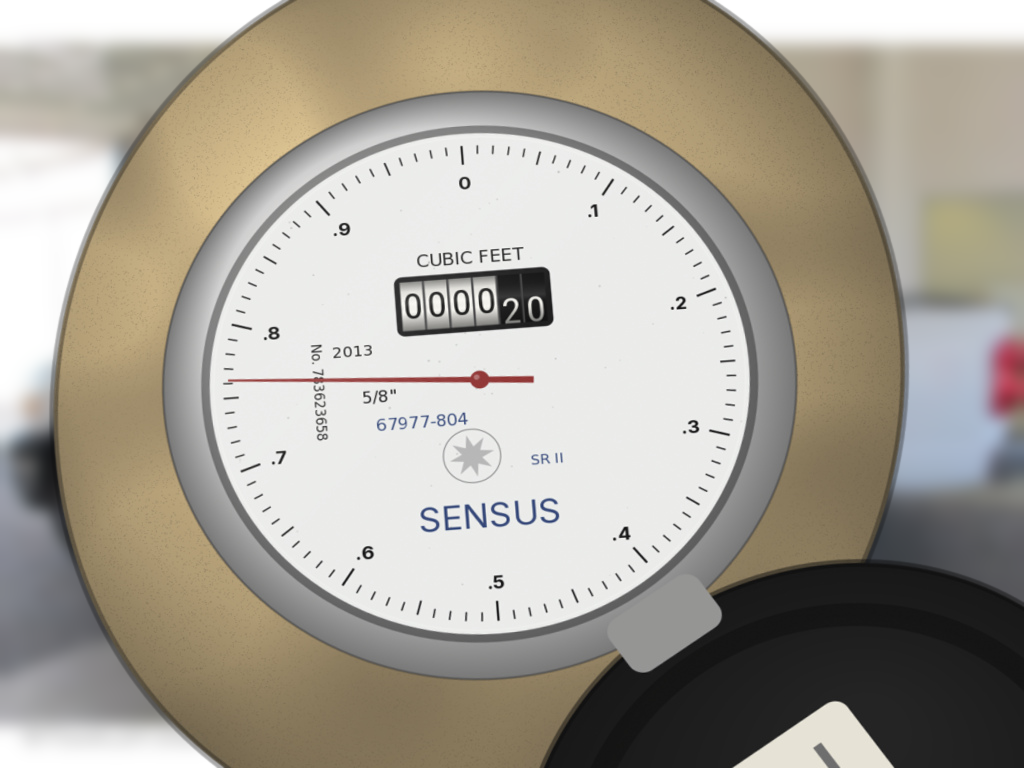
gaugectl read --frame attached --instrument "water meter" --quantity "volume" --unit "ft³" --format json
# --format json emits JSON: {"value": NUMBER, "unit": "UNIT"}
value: {"value": 19.76, "unit": "ft³"}
